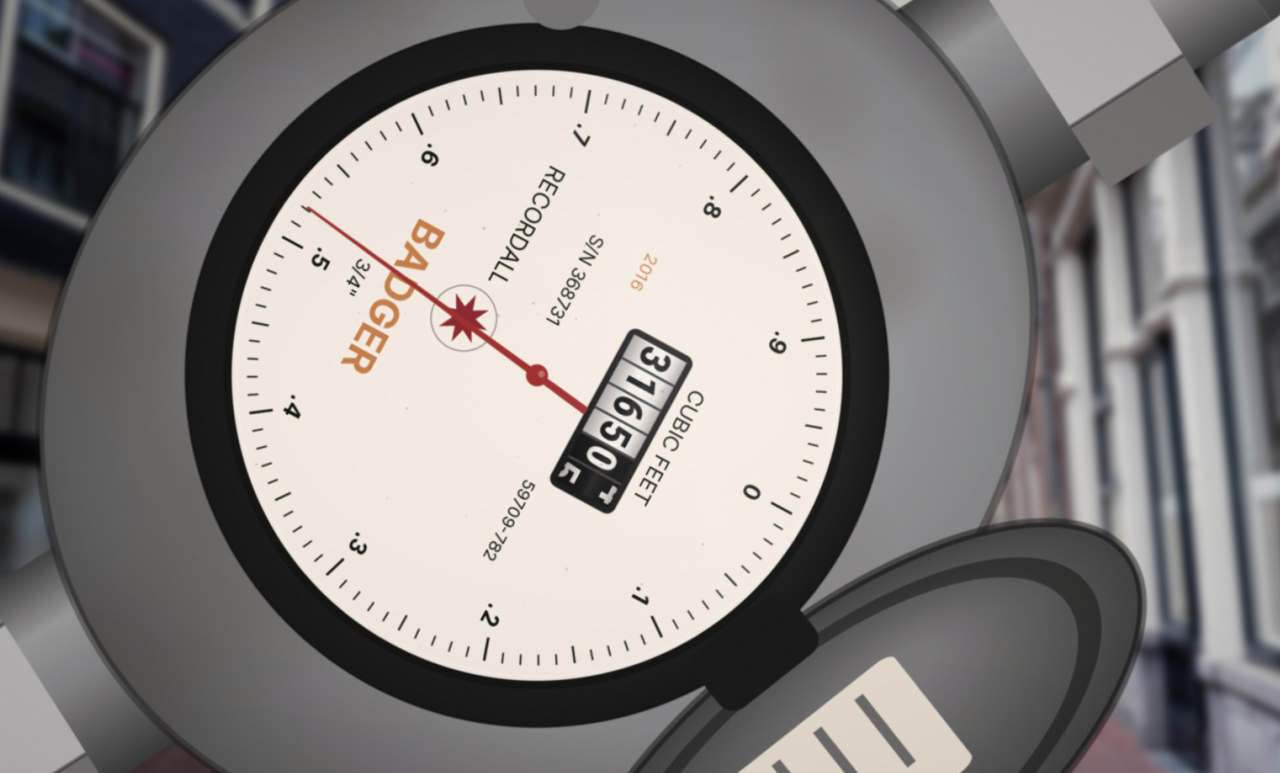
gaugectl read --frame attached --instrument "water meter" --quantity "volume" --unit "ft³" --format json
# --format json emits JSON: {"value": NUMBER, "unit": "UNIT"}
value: {"value": 316504.52, "unit": "ft³"}
